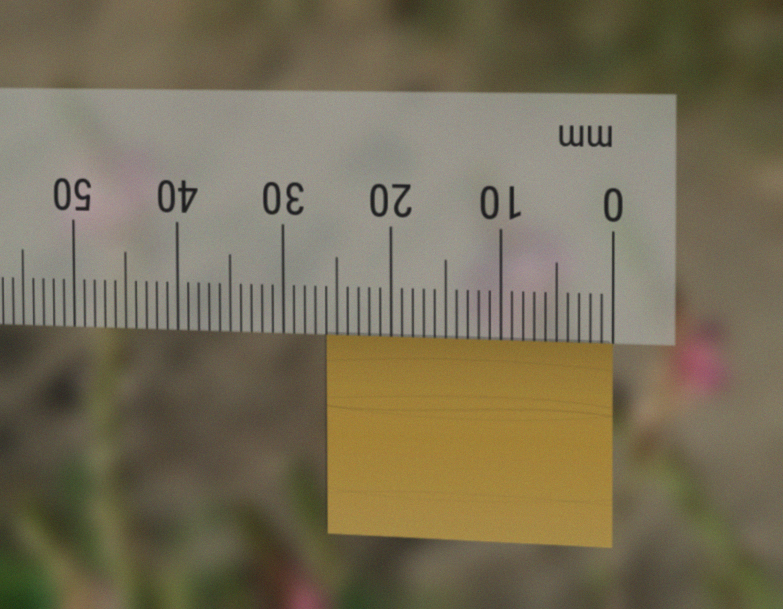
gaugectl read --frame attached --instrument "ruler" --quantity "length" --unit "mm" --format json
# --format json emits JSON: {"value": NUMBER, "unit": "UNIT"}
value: {"value": 26, "unit": "mm"}
